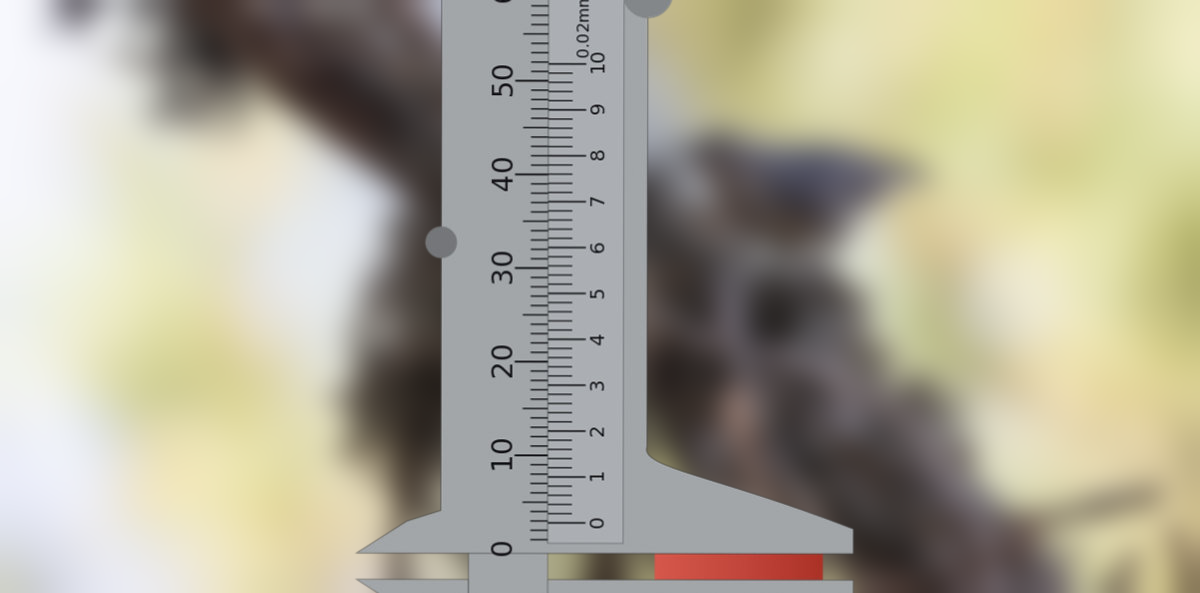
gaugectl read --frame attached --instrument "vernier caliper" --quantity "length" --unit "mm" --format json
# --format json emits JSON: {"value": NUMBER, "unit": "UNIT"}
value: {"value": 2.8, "unit": "mm"}
